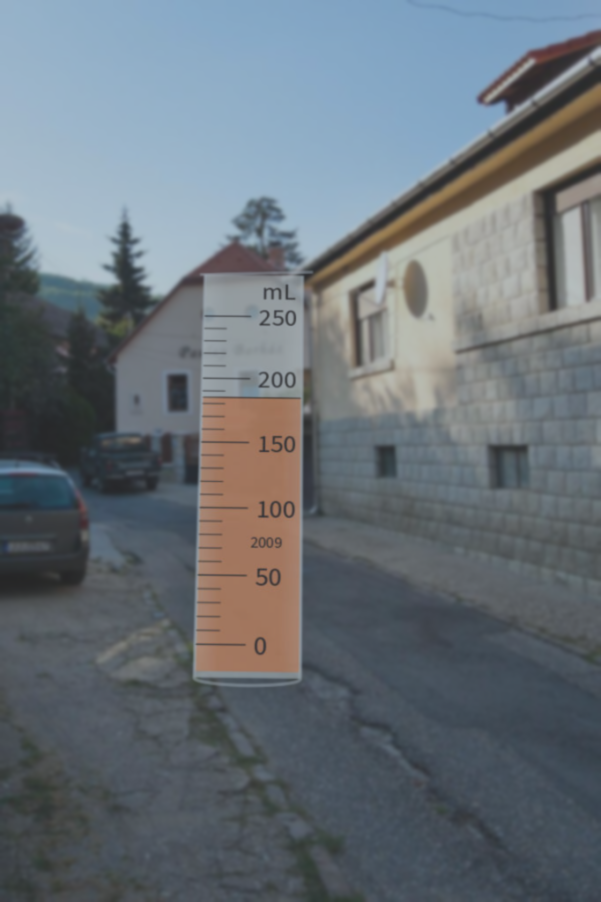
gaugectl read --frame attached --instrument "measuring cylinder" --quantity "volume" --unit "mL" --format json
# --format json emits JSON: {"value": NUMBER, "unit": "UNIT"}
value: {"value": 185, "unit": "mL"}
